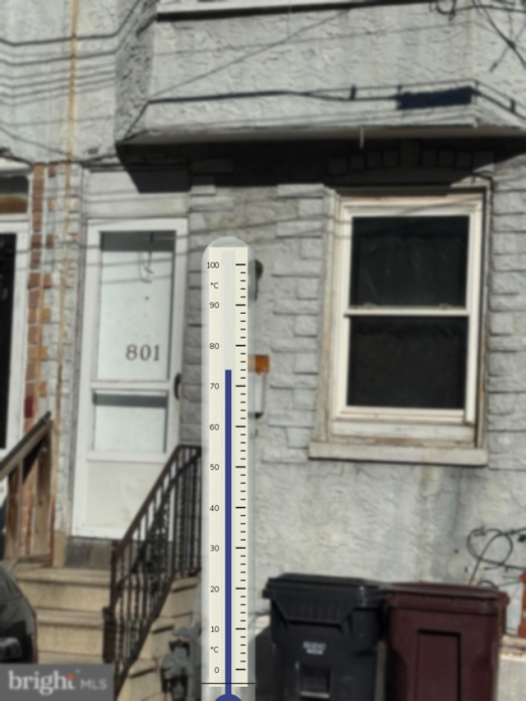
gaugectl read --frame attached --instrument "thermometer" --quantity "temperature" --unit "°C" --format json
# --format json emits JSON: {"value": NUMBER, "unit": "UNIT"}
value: {"value": 74, "unit": "°C"}
